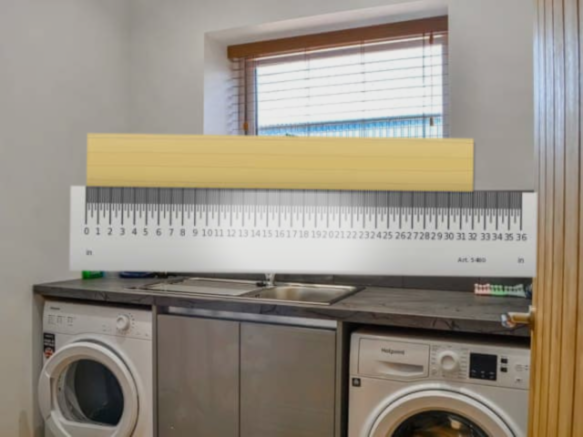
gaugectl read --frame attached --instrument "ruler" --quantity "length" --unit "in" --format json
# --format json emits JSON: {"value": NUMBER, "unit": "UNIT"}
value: {"value": 32, "unit": "in"}
